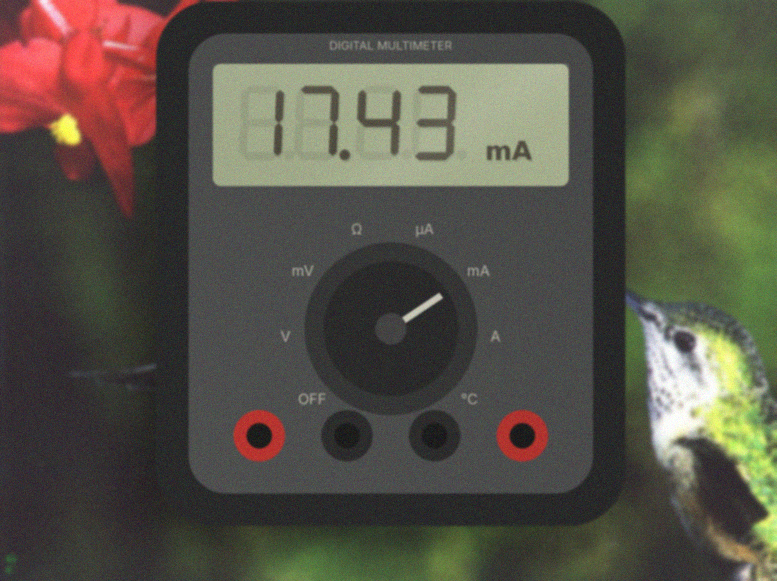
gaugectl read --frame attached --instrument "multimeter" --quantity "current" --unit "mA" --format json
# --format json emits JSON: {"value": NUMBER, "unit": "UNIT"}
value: {"value": 17.43, "unit": "mA"}
